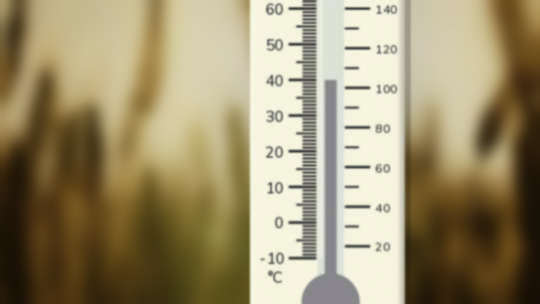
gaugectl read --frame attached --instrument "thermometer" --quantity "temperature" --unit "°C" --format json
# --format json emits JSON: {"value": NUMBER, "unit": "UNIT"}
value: {"value": 40, "unit": "°C"}
